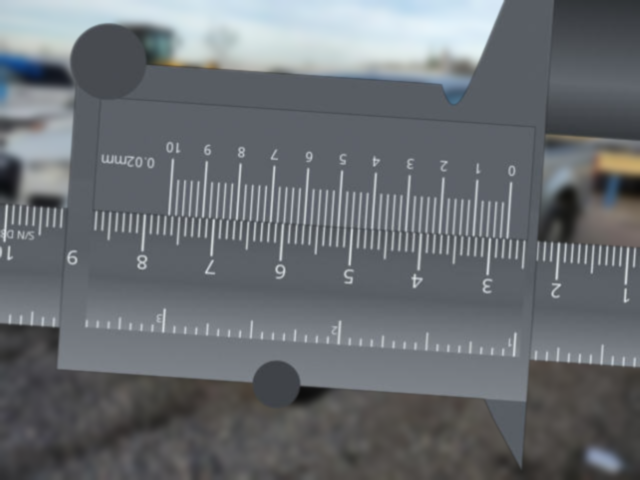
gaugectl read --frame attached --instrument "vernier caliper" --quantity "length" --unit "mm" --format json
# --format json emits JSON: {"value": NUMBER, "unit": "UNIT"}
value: {"value": 27.5, "unit": "mm"}
